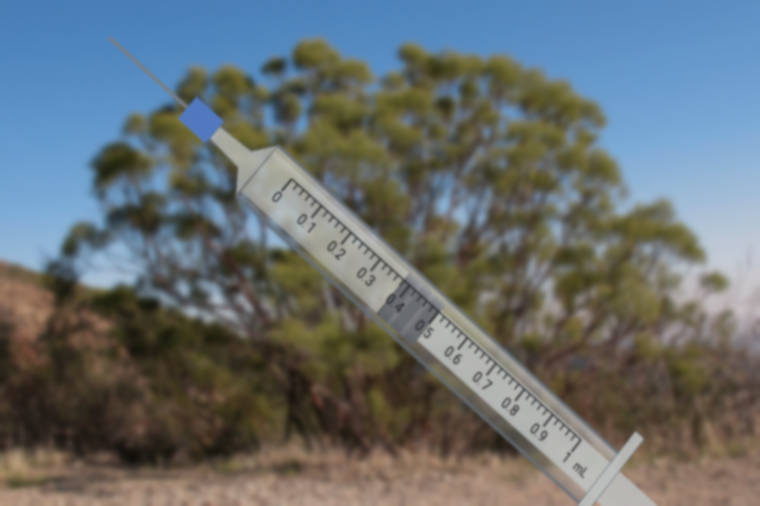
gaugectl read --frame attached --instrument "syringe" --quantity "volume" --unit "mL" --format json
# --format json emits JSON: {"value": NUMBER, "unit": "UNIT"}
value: {"value": 0.38, "unit": "mL"}
